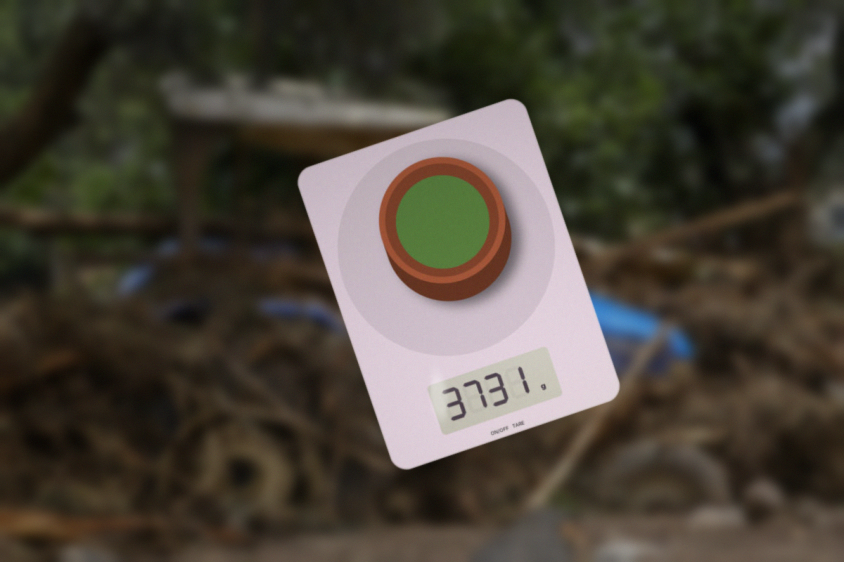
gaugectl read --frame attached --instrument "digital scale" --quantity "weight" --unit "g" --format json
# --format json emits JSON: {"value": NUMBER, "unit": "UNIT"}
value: {"value": 3731, "unit": "g"}
